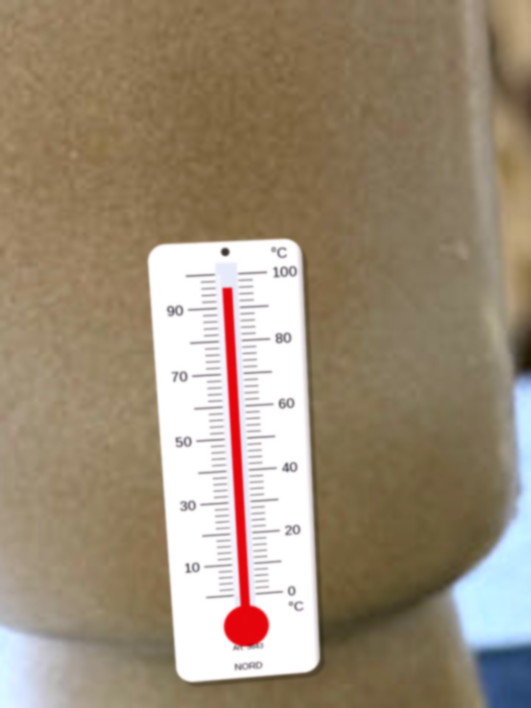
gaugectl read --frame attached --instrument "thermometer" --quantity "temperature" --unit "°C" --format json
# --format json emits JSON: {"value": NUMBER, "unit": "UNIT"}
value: {"value": 96, "unit": "°C"}
